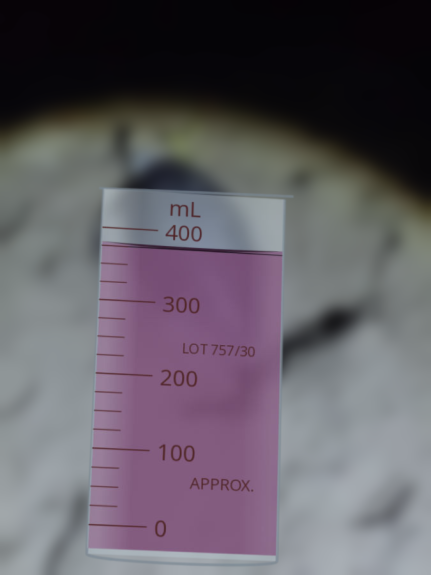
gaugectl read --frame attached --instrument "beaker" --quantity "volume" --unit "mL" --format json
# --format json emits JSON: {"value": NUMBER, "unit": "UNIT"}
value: {"value": 375, "unit": "mL"}
